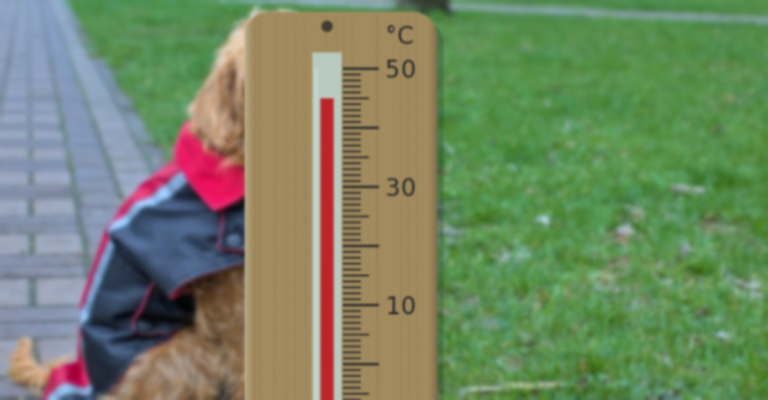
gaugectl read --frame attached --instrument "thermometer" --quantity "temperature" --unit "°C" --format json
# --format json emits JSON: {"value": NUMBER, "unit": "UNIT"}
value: {"value": 45, "unit": "°C"}
